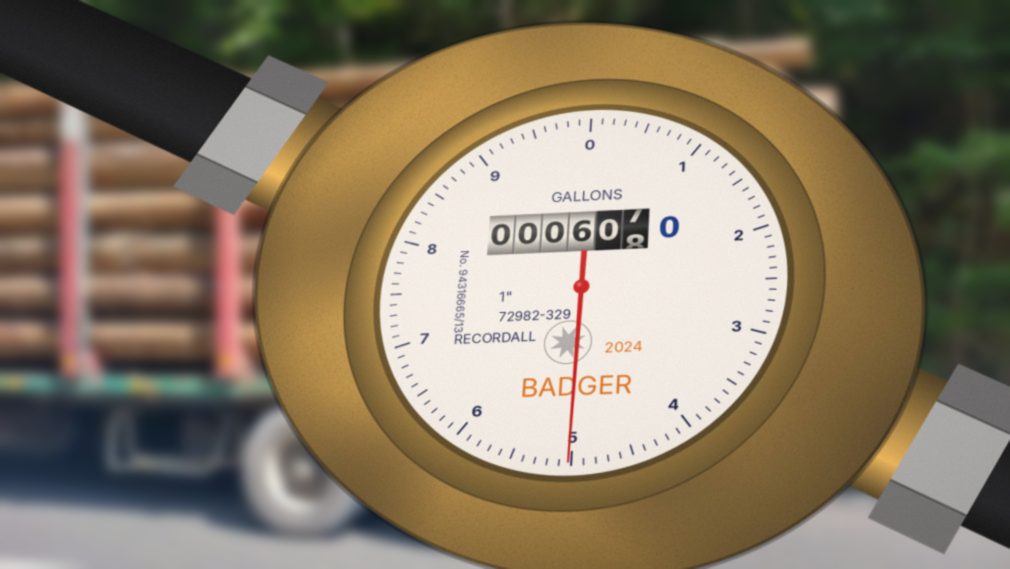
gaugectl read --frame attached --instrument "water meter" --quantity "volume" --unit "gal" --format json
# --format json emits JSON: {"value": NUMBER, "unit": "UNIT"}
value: {"value": 6075.0, "unit": "gal"}
